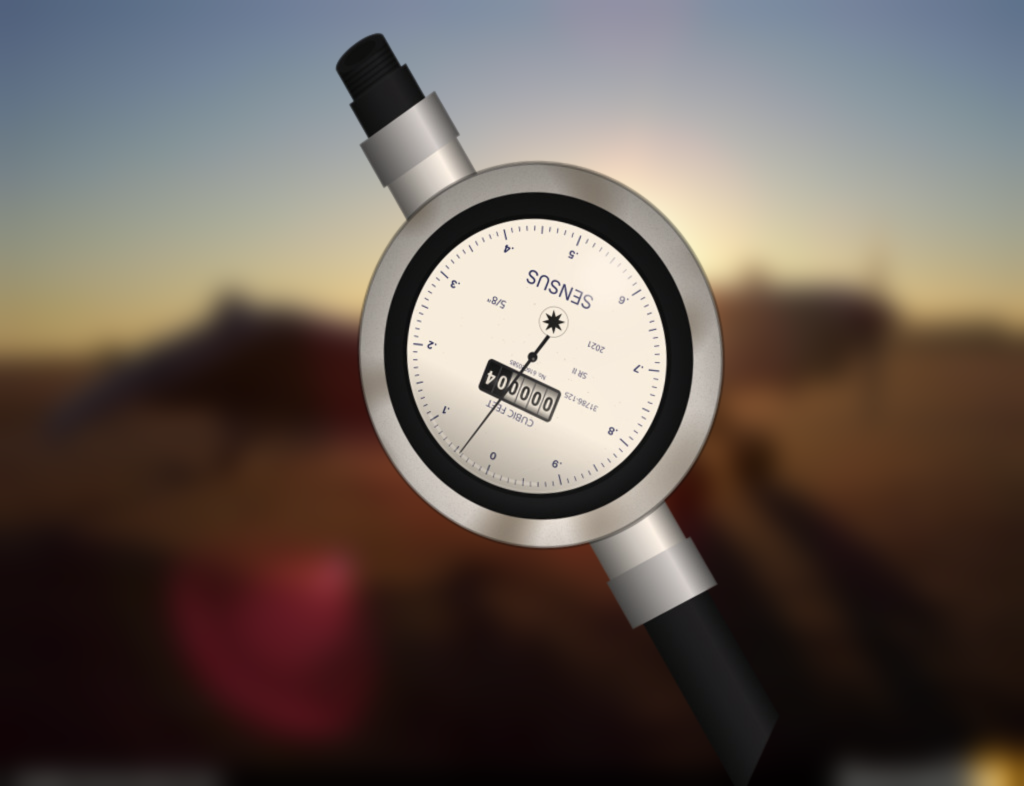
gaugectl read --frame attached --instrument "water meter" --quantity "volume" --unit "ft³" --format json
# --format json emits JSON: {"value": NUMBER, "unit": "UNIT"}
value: {"value": 4.04, "unit": "ft³"}
